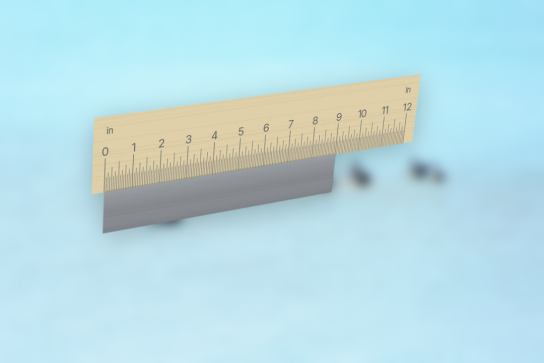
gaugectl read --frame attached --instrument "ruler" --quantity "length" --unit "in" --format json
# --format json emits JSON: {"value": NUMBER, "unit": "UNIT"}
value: {"value": 9, "unit": "in"}
